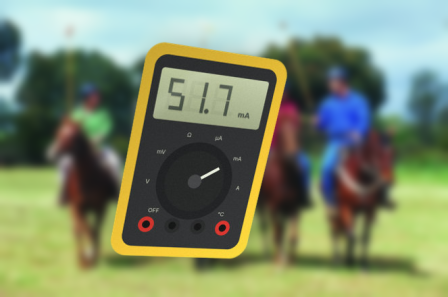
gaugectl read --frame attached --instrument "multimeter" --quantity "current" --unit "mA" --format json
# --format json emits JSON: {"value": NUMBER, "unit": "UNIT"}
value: {"value": 51.7, "unit": "mA"}
